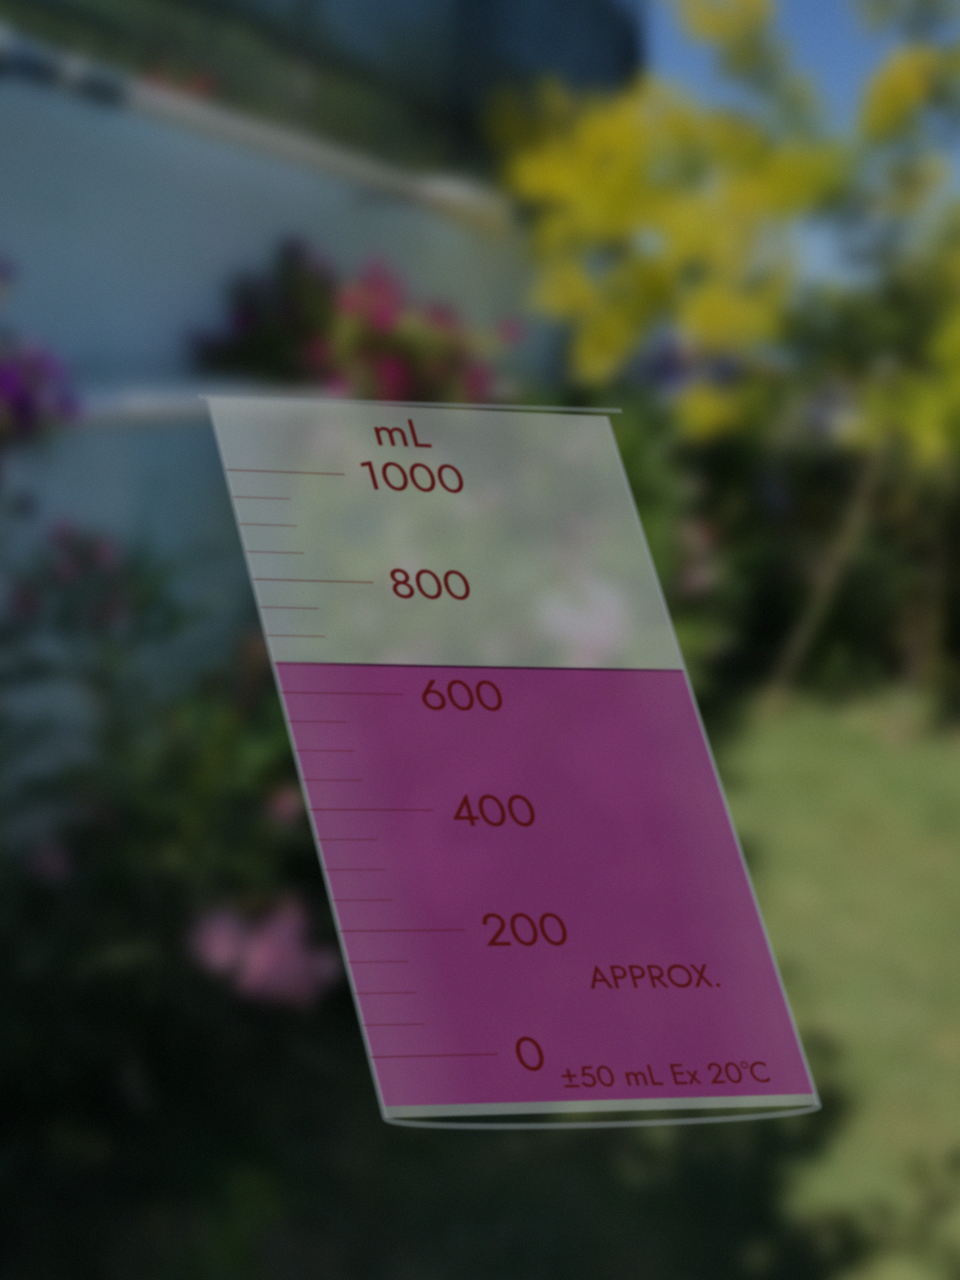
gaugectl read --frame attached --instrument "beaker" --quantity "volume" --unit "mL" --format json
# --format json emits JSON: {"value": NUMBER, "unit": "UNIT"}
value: {"value": 650, "unit": "mL"}
